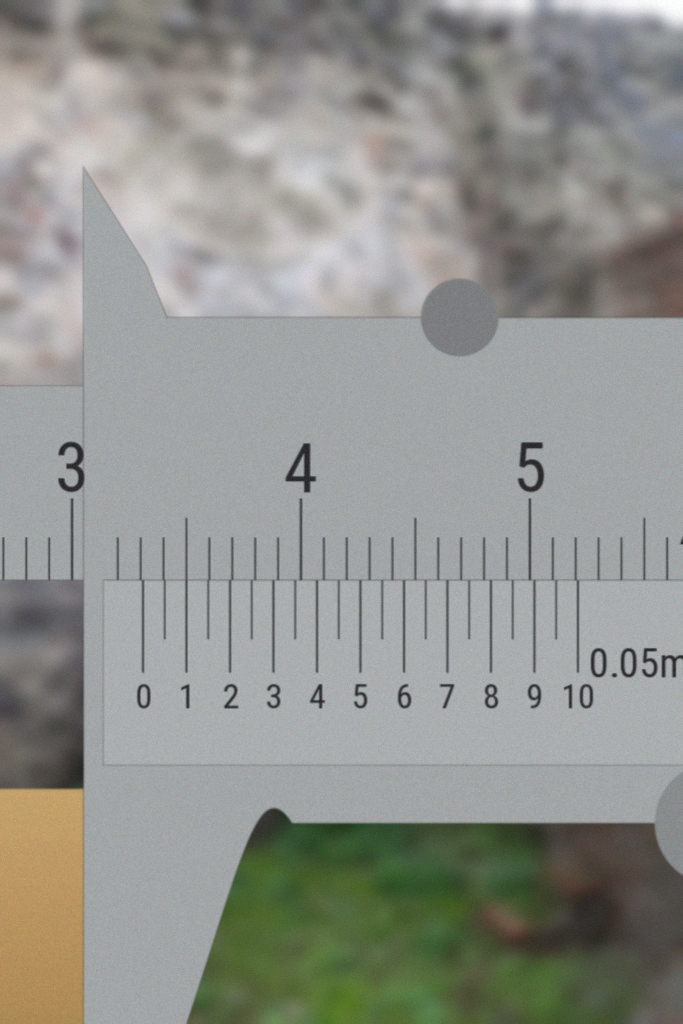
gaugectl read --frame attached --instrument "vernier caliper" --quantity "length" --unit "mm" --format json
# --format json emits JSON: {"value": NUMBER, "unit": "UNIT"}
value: {"value": 33.1, "unit": "mm"}
